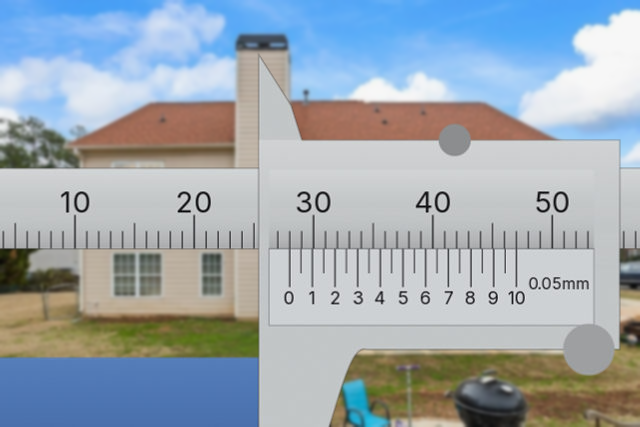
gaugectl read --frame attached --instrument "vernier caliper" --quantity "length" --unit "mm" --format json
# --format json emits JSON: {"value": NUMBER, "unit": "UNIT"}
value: {"value": 28.0, "unit": "mm"}
